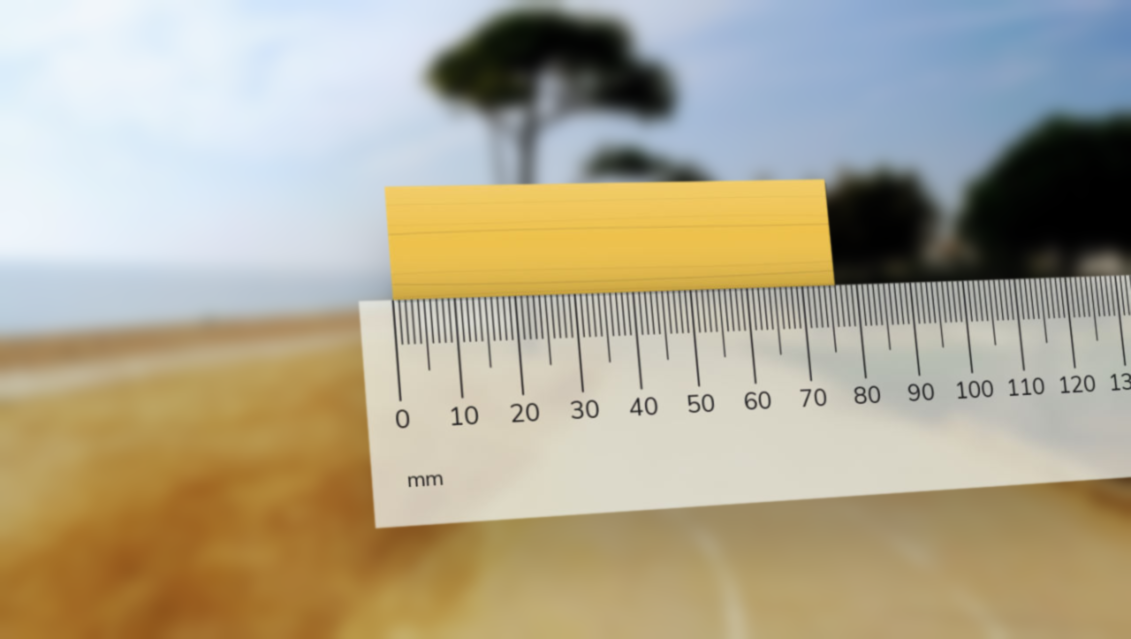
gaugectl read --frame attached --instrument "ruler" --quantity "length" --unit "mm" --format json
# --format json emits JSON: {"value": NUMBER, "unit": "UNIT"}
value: {"value": 76, "unit": "mm"}
